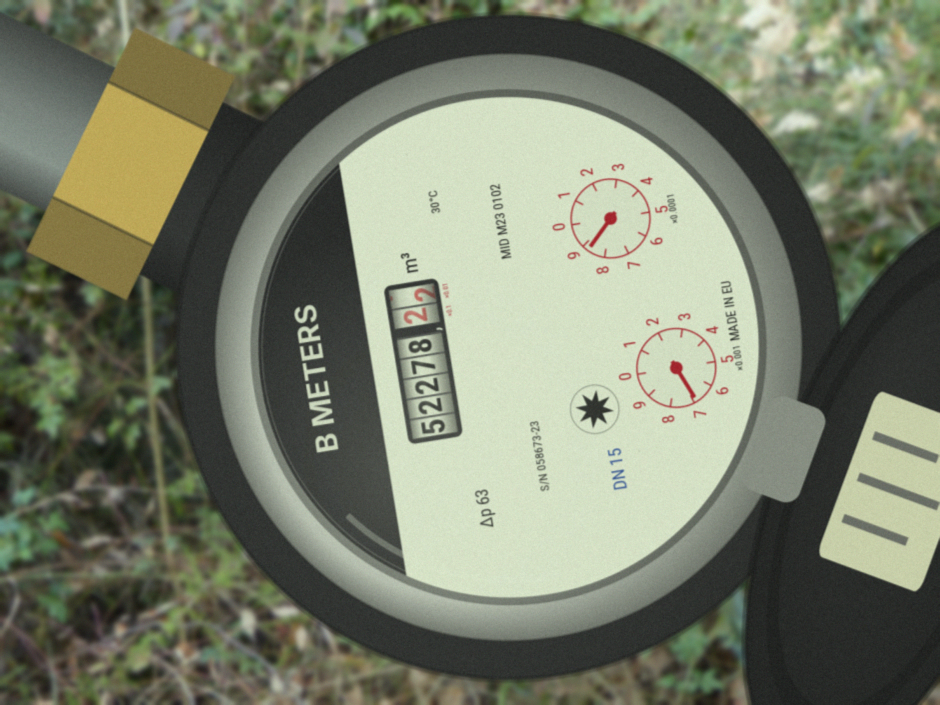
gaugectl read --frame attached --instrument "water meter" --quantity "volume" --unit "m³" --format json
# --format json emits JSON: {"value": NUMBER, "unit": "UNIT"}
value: {"value": 52278.2168, "unit": "m³"}
